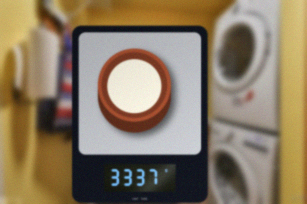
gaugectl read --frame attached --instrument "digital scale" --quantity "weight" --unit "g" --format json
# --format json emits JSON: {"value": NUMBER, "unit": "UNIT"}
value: {"value": 3337, "unit": "g"}
